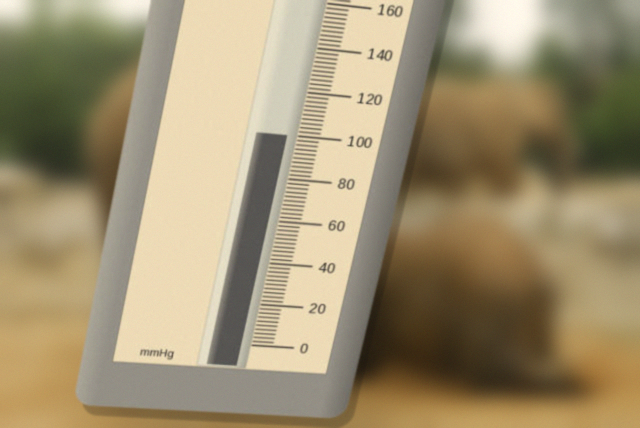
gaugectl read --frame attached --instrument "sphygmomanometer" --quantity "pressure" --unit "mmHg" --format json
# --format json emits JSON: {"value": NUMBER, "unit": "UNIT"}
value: {"value": 100, "unit": "mmHg"}
